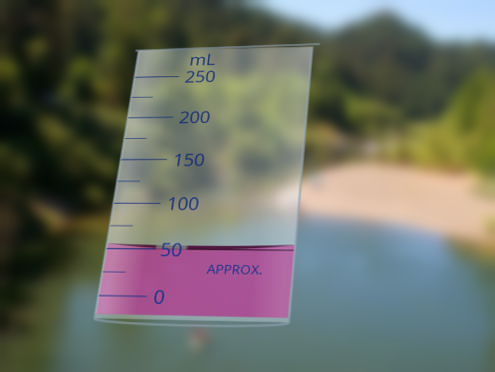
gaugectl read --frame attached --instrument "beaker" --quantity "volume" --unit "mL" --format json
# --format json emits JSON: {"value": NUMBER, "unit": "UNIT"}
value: {"value": 50, "unit": "mL"}
